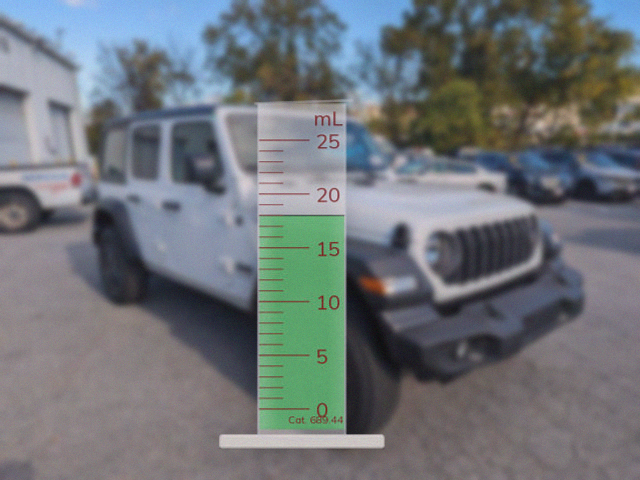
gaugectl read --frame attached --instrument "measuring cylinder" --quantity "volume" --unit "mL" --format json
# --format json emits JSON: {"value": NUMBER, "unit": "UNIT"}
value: {"value": 18, "unit": "mL"}
